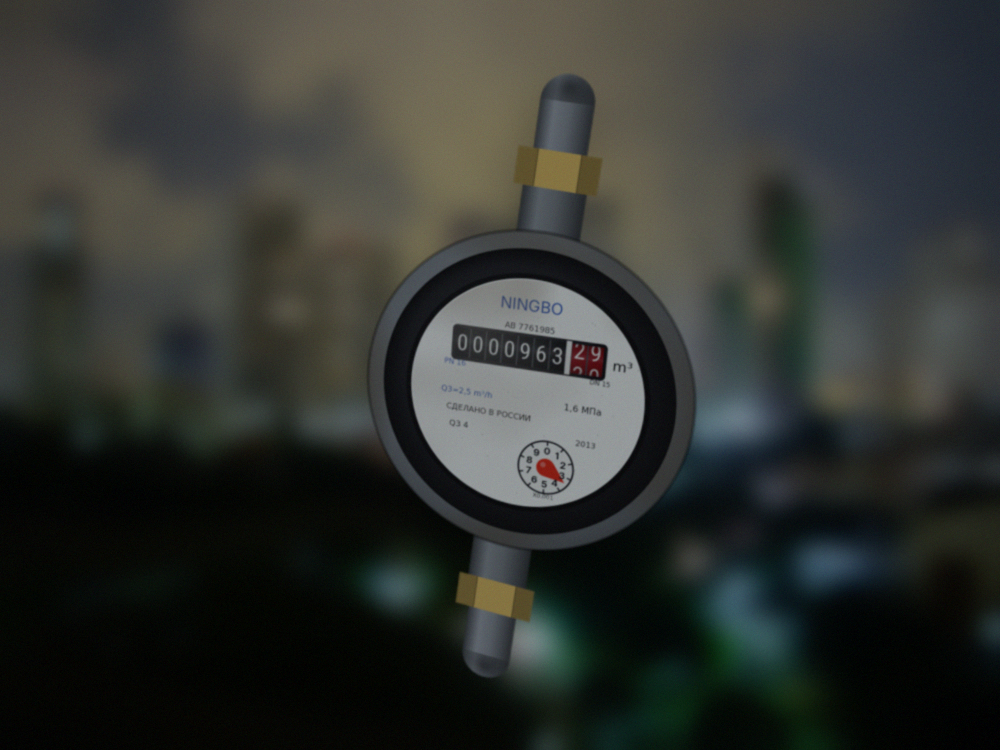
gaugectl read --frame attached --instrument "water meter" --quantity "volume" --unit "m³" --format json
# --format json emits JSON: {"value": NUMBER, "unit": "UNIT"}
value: {"value": 963.293, "unit": "m³"}
